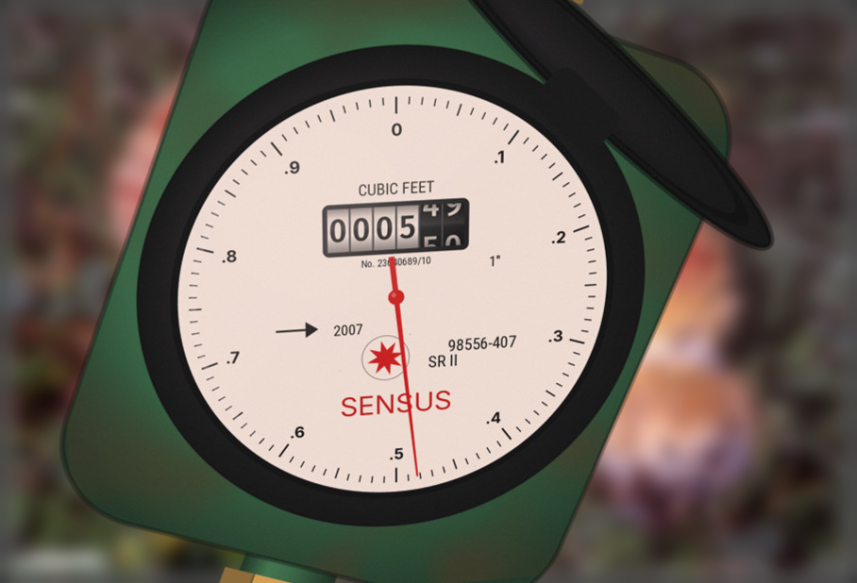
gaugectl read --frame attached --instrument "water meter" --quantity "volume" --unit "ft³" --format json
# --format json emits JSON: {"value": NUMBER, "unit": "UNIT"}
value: {"value": 549.48, "unit": "ft³"}
